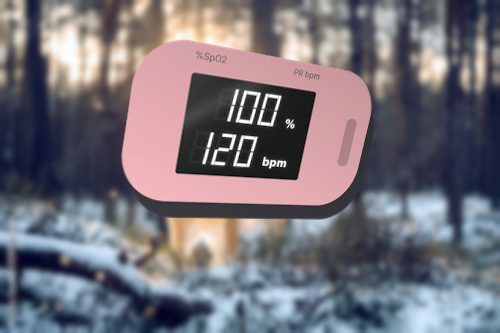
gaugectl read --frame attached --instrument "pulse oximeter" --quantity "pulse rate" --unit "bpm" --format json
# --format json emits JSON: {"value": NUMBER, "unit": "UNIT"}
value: {"value": 120, "unit": "bpm"}
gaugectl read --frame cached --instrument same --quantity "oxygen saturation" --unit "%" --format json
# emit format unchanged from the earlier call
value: {"value": 100, "unit": "%"}
